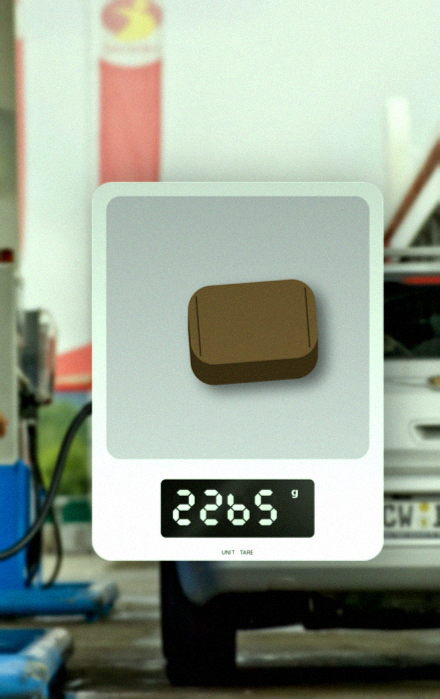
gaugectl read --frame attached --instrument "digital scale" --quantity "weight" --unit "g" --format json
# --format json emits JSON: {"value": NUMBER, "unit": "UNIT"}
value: {"value": 2265, "unit": "g"}
